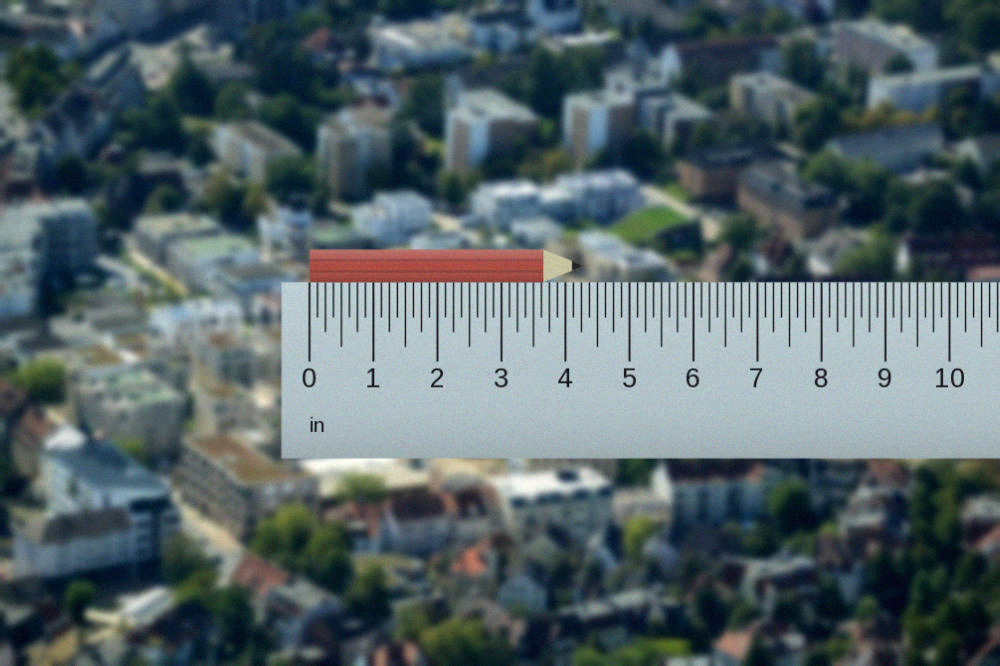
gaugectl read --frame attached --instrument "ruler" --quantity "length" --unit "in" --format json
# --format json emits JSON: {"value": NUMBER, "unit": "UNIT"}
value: {"value": 4.25, "unit": "in"}
